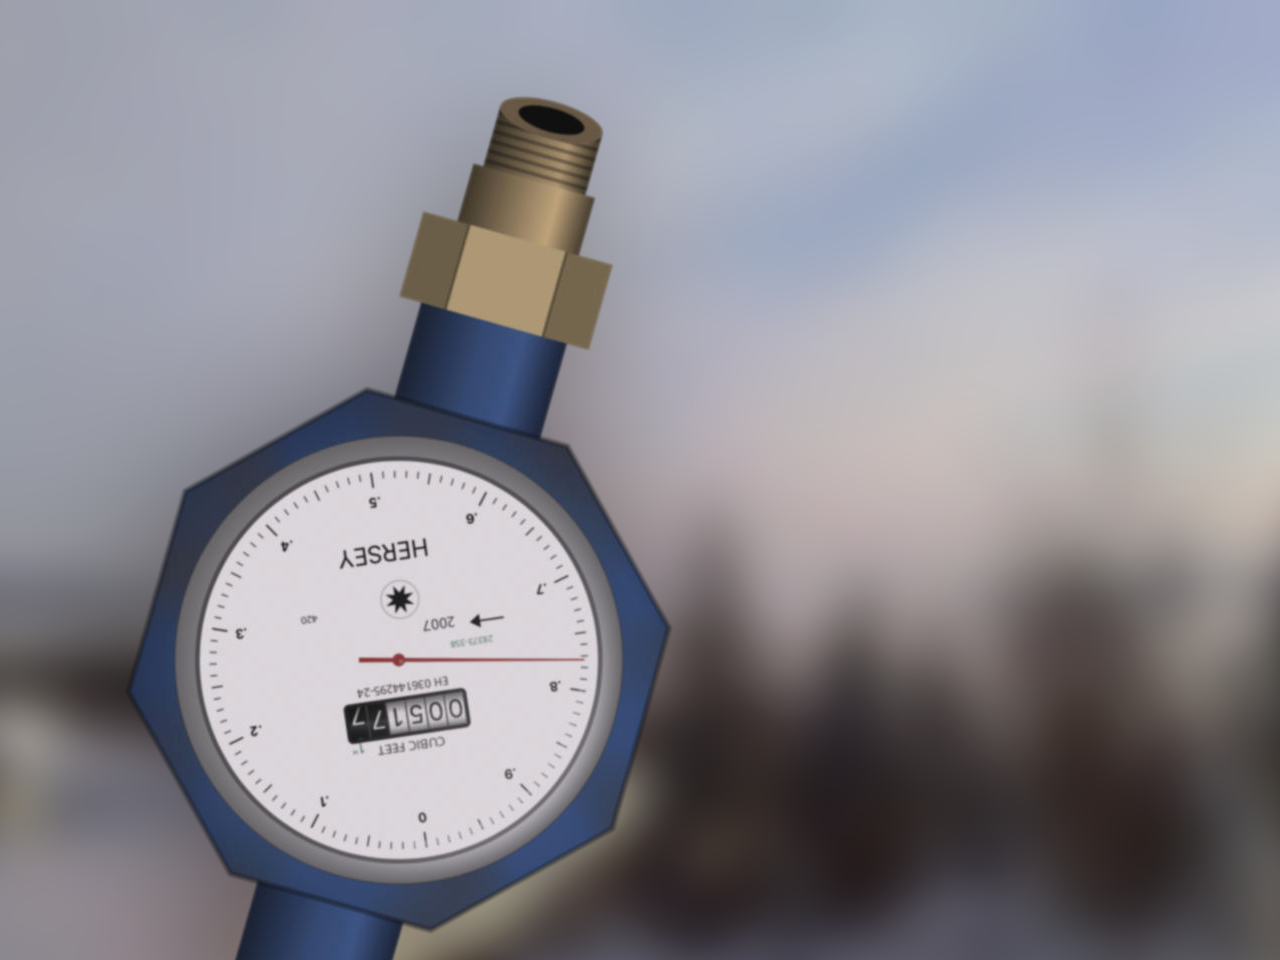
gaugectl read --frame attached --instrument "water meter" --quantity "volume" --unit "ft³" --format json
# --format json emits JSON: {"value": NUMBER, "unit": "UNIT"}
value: {"value": 5176.77, "unit": "ft³"}
